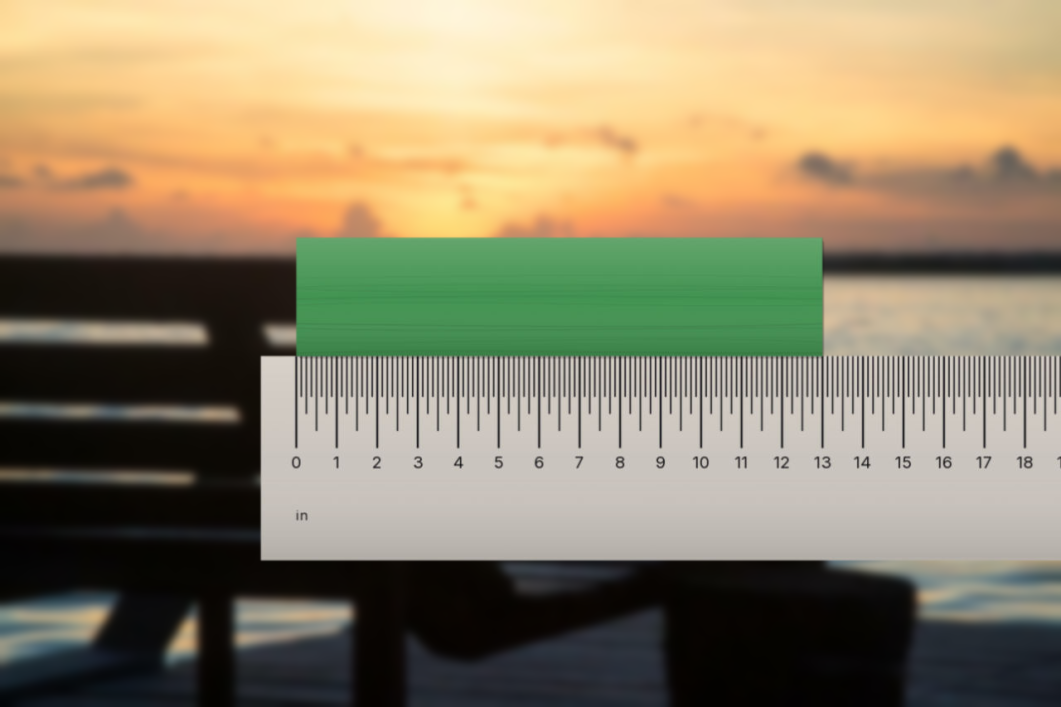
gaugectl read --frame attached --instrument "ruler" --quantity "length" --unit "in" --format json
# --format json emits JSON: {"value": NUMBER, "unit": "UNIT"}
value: {"value": 13, "unit": "in"}
